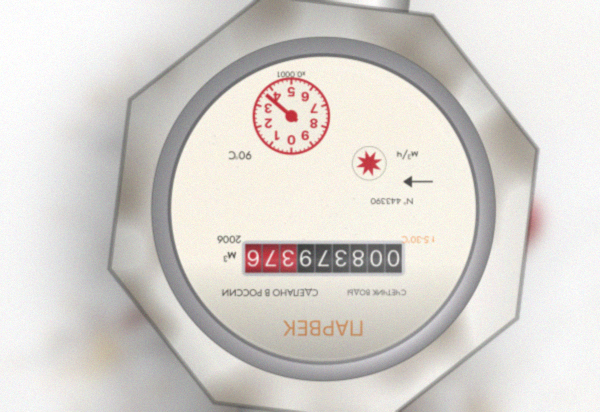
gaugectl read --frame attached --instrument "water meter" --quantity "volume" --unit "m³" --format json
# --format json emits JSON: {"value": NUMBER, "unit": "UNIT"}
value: {"value": 8379.3763, "unit": "m³"}
